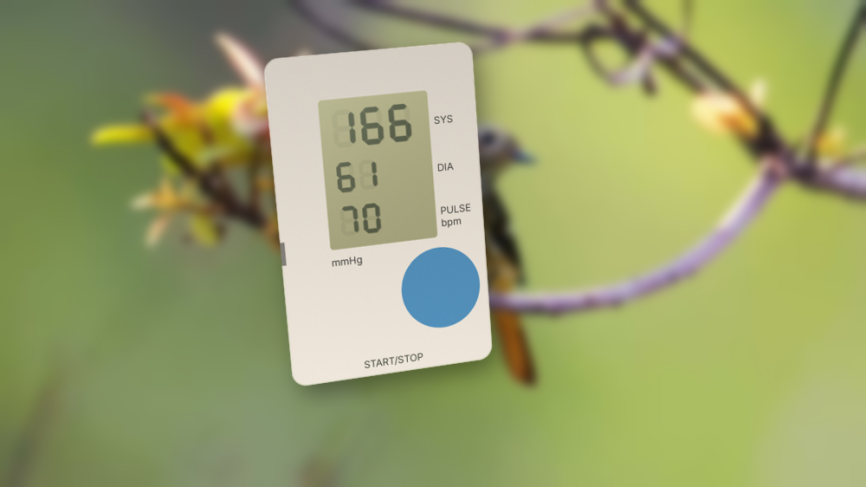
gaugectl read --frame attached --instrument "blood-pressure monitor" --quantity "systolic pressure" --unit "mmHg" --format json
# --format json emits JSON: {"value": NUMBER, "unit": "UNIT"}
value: {"value": 166, "unit": "mmHg"}
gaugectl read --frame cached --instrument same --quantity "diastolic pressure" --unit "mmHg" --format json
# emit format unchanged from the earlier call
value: {"value": 61, "unit": "mmHg"}
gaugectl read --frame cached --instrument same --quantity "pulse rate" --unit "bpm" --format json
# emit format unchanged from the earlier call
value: {"value": 70, "unit": "bpm"}
